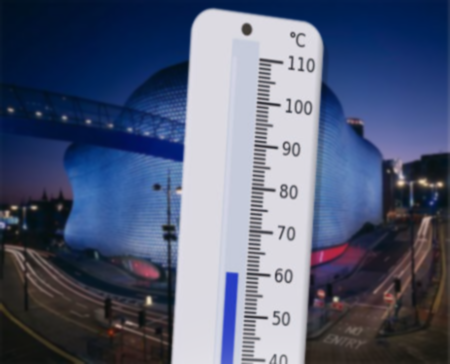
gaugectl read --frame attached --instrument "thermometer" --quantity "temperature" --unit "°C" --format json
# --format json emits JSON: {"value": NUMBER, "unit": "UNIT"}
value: {"value": 60, "unit": "°C"}
